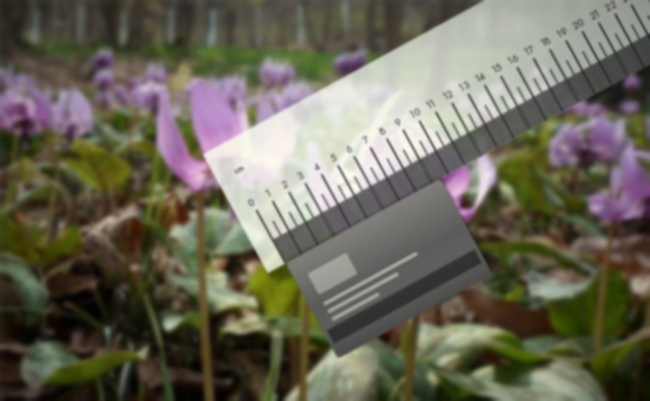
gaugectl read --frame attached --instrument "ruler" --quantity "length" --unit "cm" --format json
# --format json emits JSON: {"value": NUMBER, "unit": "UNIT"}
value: {"value": 9.5, "unit": "cm"}
